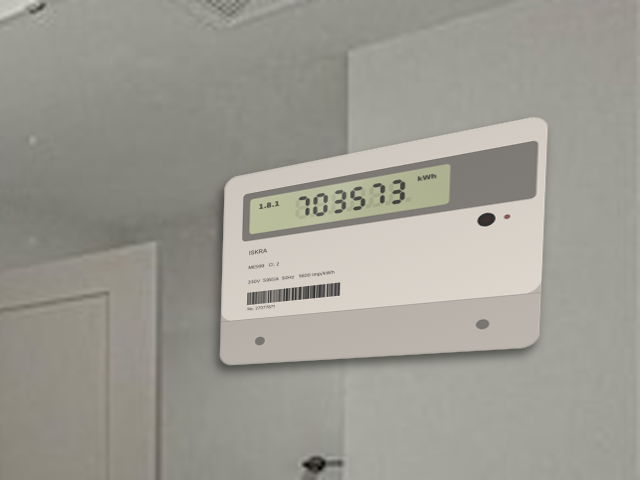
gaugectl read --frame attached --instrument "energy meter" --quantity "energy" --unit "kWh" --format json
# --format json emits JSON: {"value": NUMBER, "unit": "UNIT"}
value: {"value": 703573, "unit": "kWh"}
